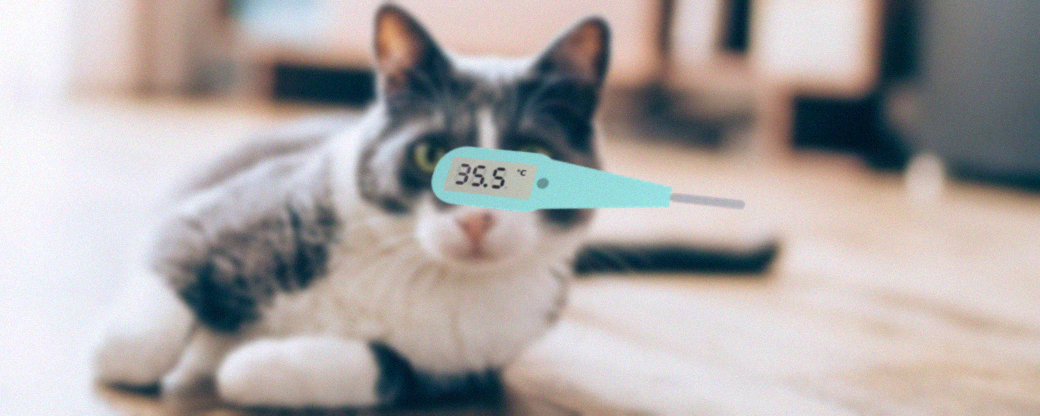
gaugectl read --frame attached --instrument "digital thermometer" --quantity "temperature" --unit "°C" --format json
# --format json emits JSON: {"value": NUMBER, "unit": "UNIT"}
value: {"value": 35.5, "unit": "°C"}
